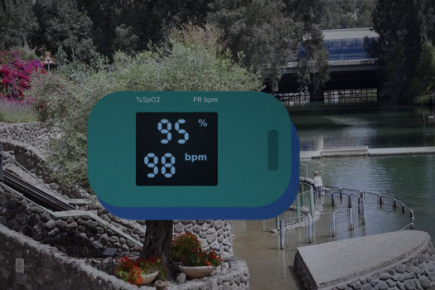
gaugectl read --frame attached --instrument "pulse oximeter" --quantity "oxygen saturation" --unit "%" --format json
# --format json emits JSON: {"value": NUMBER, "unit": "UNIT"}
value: {"value": 95, "unit": "%"}
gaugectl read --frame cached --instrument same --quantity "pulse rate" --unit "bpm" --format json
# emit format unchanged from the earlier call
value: {"value": 98, "unit": "bpm"}
